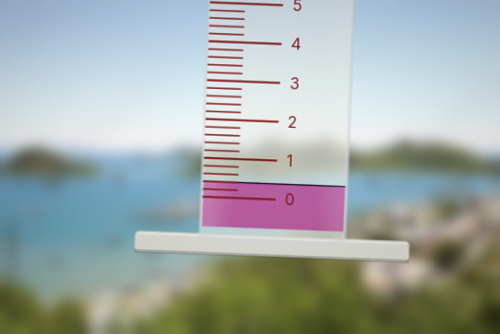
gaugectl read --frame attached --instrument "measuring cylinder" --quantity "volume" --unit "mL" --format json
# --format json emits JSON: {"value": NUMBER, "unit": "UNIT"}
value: {"value": 0.4, "unit": "mL"}
